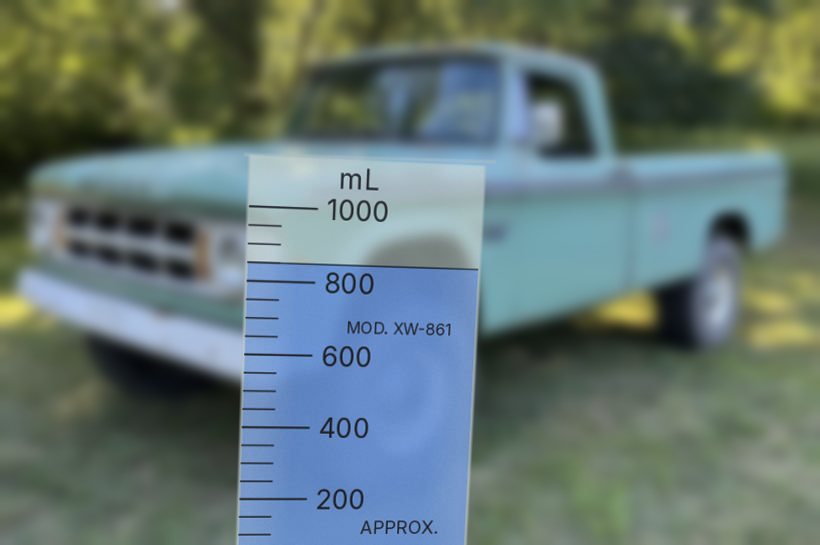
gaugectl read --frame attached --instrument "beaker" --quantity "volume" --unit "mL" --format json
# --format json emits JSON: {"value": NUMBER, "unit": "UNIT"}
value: {"value": 850, "unit": "mL"}
